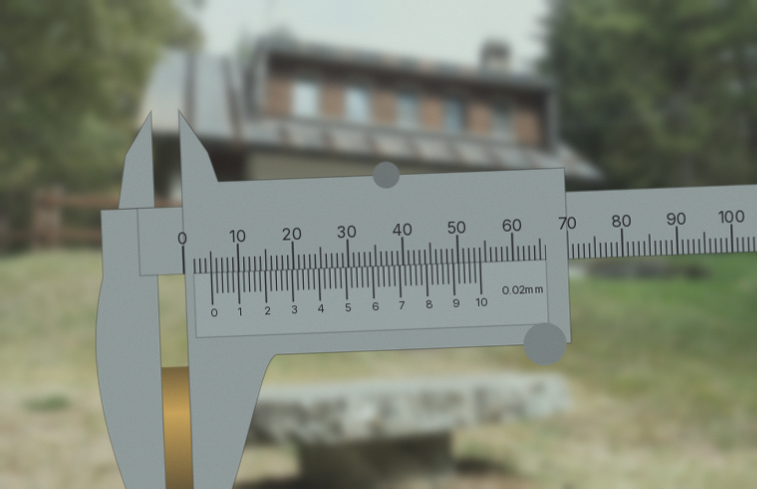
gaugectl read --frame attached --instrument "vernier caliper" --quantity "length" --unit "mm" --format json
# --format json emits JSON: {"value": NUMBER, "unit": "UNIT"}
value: {"value": 5.0, "unit": "mm"}
